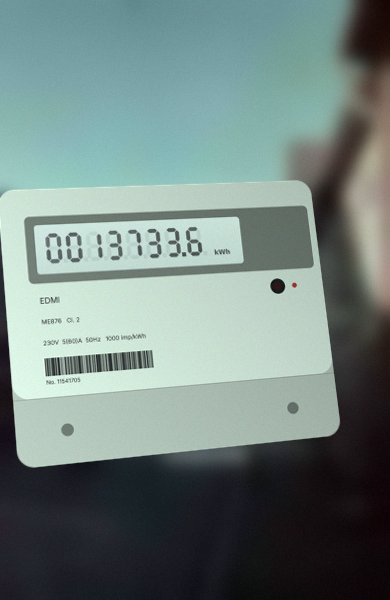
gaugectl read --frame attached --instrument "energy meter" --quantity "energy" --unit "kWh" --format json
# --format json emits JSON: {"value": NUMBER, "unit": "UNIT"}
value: {"value": 13733.6, "unit": "kWh"}
